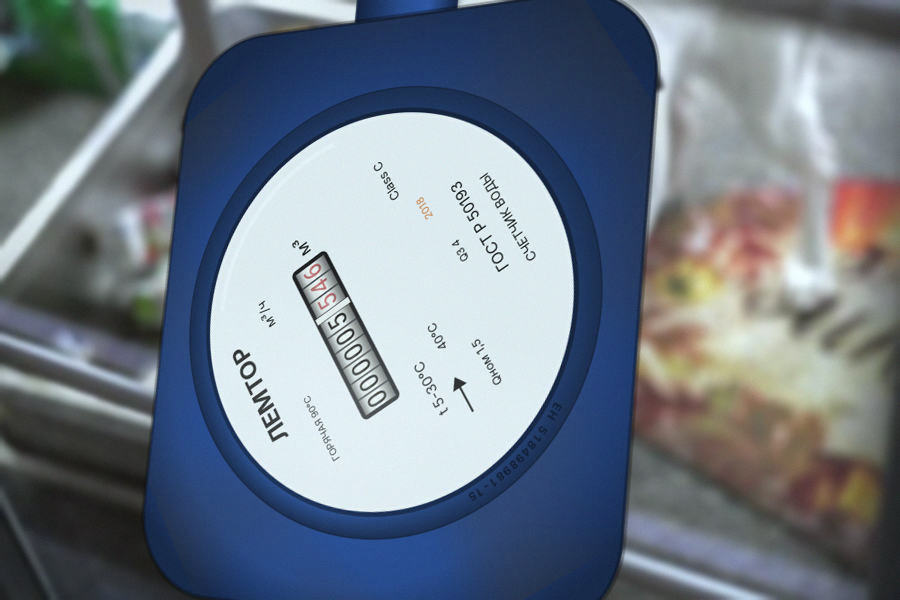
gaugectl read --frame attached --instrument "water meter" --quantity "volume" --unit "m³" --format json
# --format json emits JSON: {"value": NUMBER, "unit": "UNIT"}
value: {"value": 5.546, "unit": "m³"}
